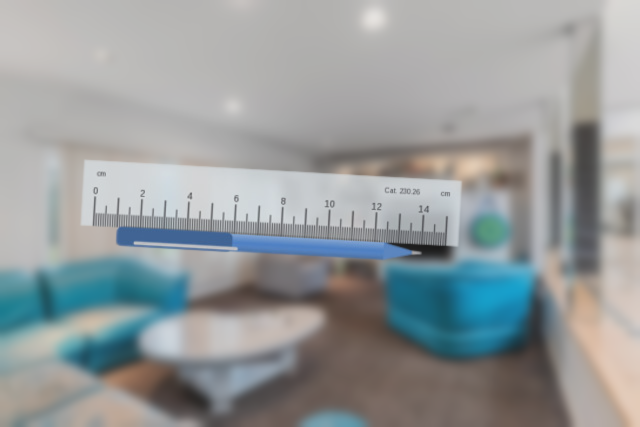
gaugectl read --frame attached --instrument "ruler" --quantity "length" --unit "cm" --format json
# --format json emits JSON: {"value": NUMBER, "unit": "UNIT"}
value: {"value": 13, "unit": "cm"}
